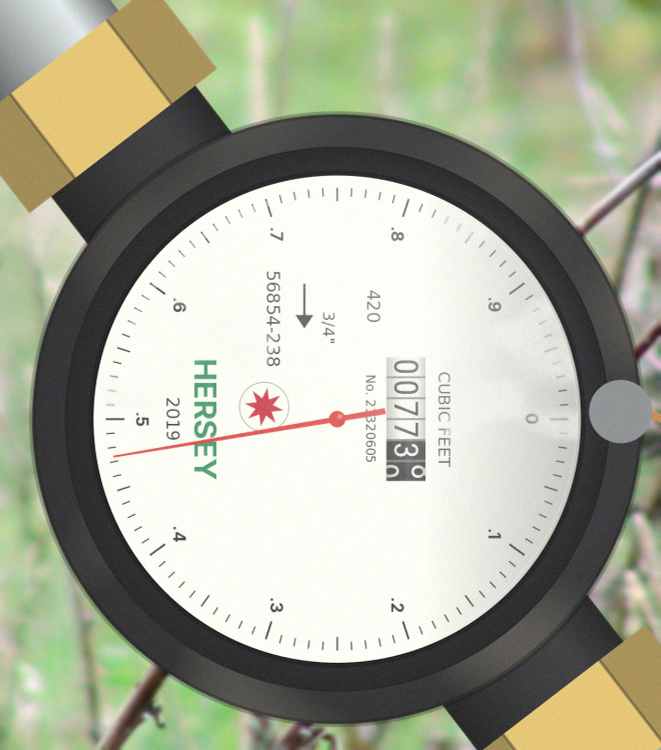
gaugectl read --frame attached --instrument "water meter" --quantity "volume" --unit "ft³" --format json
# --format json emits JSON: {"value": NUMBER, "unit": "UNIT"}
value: {"value": 7738.47, "unit": "ft³"}
